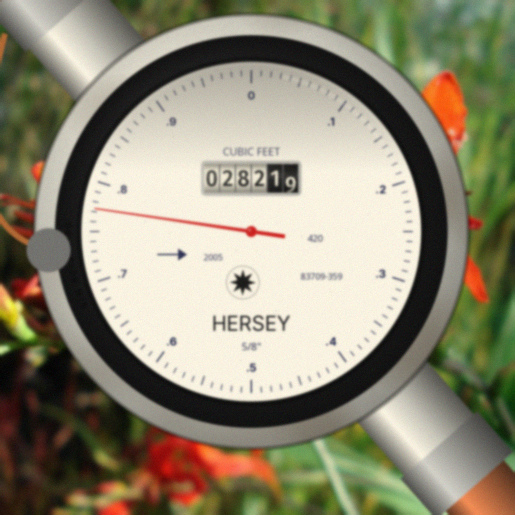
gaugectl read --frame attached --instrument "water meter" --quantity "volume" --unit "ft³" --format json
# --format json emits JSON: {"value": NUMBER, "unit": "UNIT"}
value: {"value": 28218.77, "unit": "ft³"}
